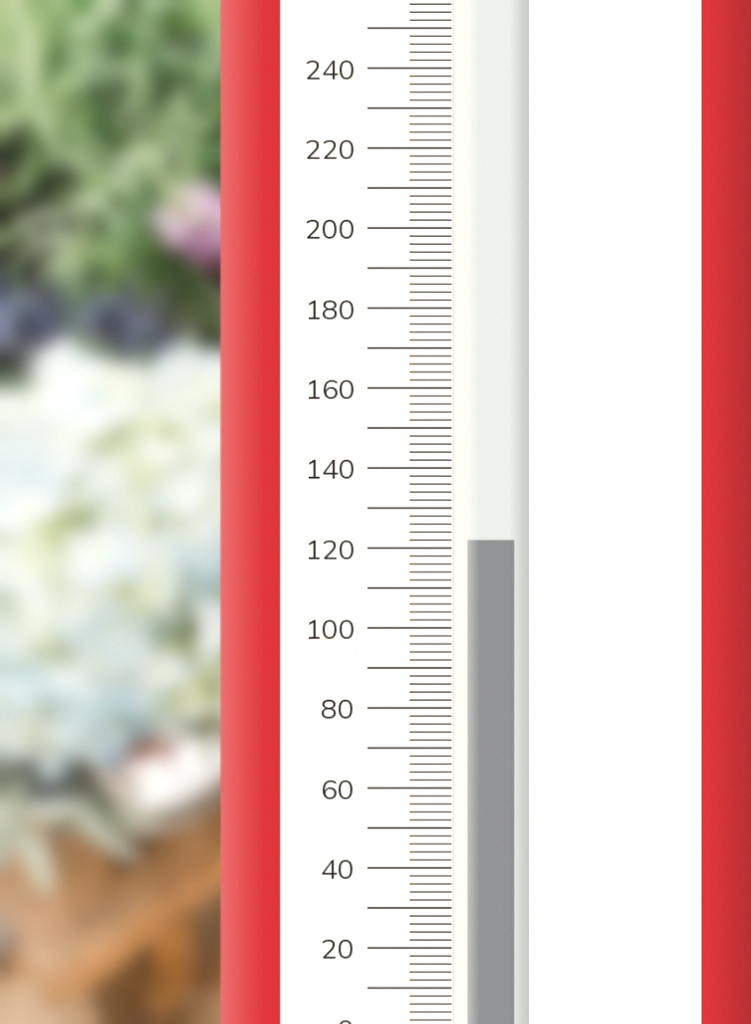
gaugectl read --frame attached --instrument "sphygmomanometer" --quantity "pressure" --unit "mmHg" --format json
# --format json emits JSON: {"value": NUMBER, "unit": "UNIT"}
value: {"value": 122, "unit": "mmHg"}
